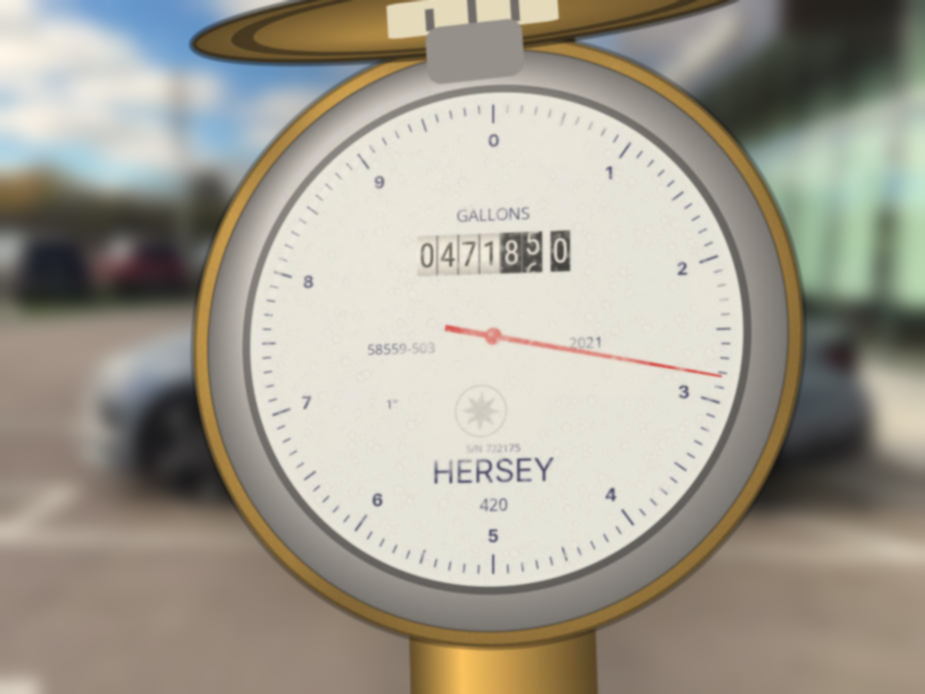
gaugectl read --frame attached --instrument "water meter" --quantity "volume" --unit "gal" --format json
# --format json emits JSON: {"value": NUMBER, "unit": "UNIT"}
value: {"value": 471852.8, "unit": "gal"}
